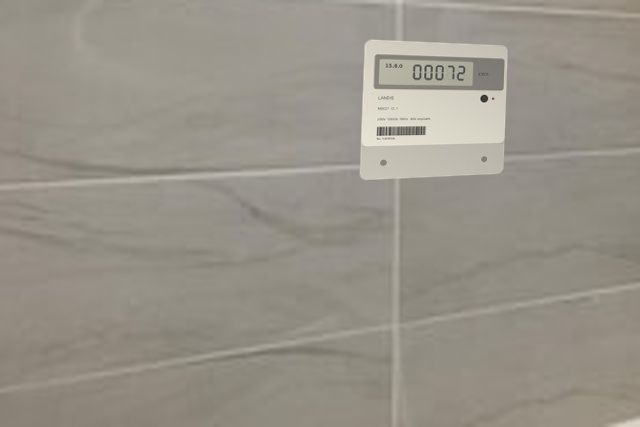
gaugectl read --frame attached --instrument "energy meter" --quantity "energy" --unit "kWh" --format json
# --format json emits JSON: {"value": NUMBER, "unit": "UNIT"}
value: {"value": 72, "unit": "kWh"}
